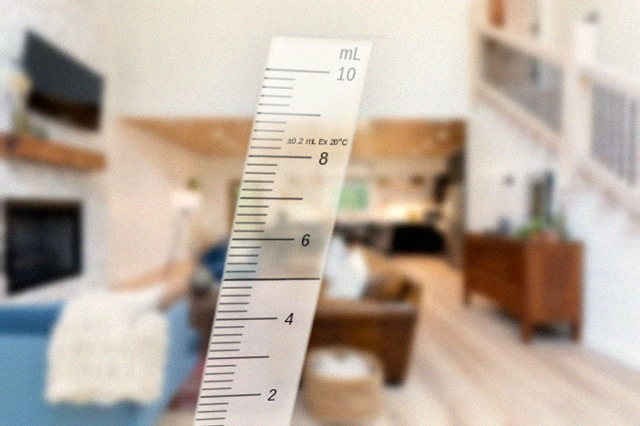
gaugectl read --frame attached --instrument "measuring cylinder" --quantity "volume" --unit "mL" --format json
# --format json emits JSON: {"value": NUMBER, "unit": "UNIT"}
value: {"value": 5, "unit": "mL"}
